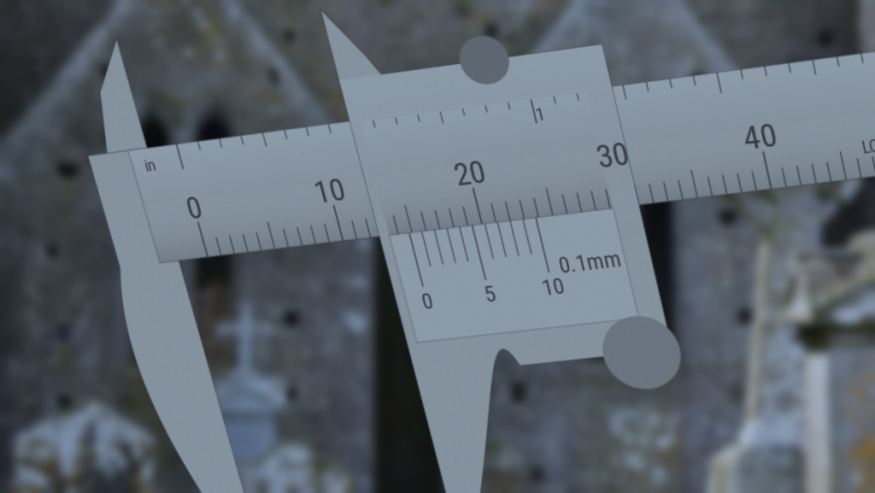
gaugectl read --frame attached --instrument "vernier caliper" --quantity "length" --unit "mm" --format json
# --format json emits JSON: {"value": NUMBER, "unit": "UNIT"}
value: {"value": 14.8, "unit": "mm"}
